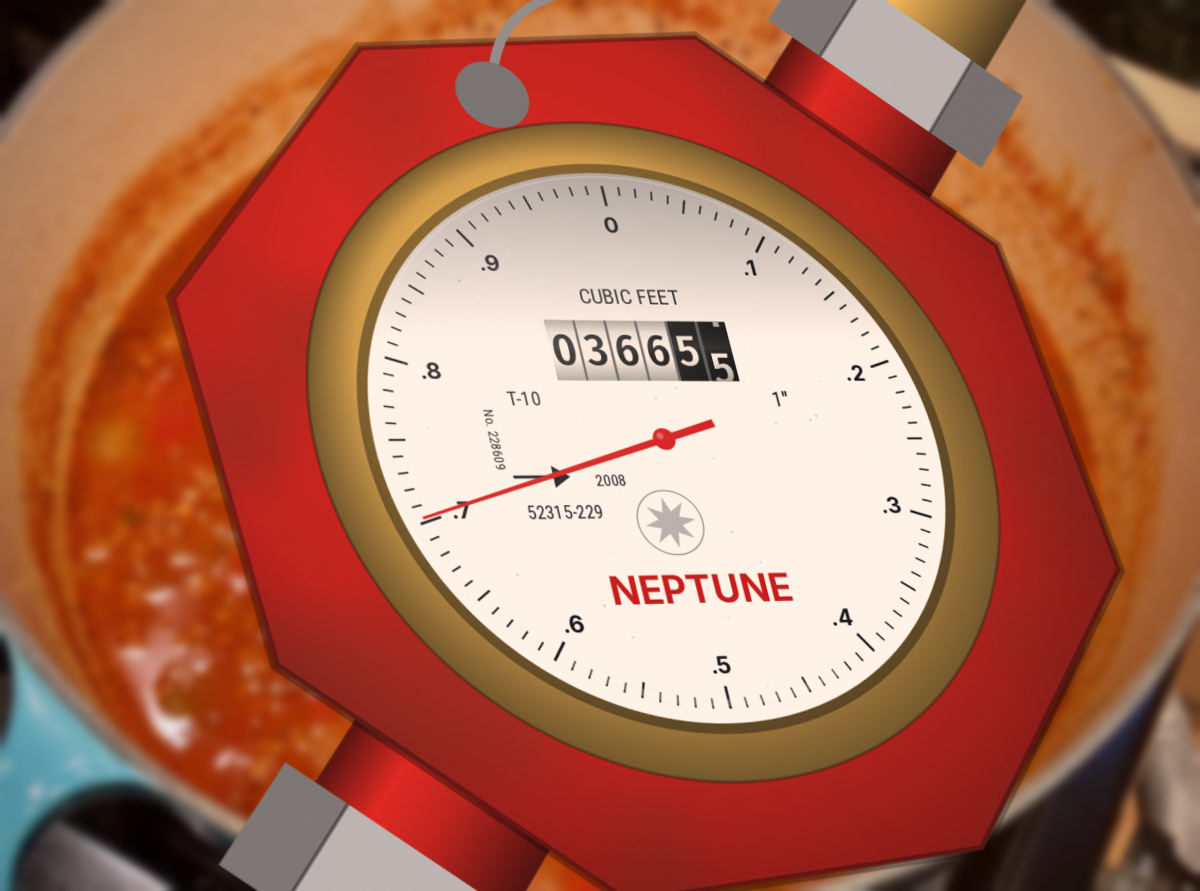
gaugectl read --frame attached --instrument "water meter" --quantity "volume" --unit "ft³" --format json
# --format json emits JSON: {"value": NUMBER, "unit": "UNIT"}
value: {"value": 36654.70, "unit": "ft³"}
